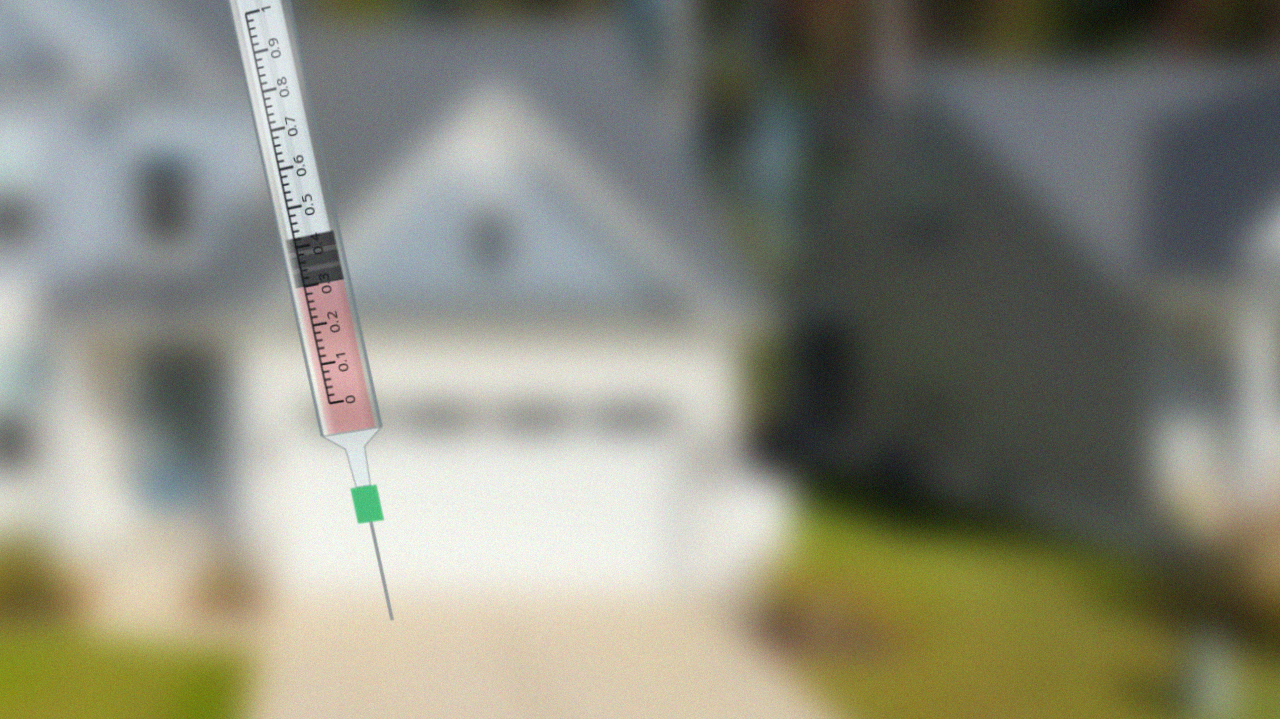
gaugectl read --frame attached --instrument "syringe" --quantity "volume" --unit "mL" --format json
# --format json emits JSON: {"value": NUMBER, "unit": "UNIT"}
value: {"value": 0.3, "unit": "mL"}
